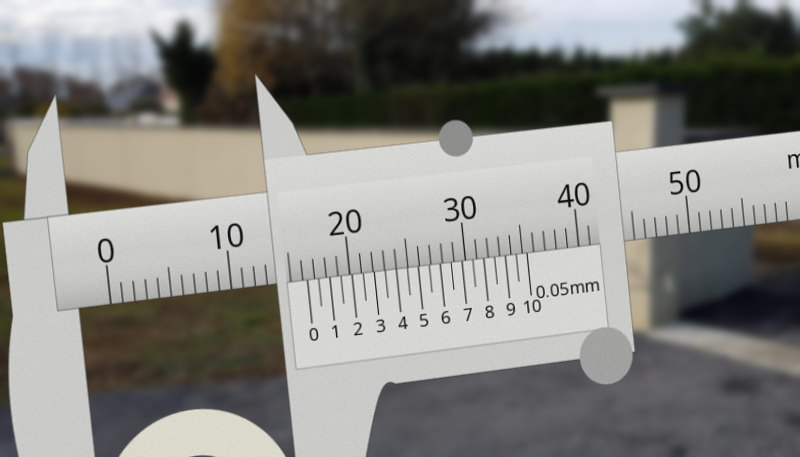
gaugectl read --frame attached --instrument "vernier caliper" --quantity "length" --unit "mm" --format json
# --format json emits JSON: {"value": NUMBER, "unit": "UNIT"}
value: {"value": 16.4, "unit": "mm"}
